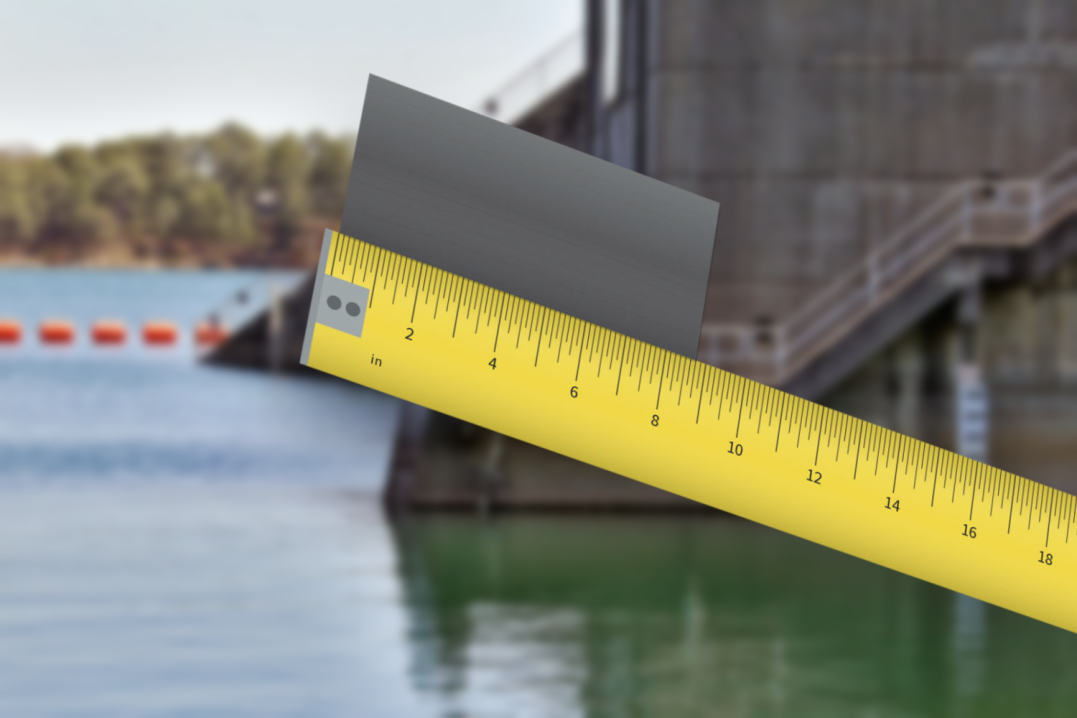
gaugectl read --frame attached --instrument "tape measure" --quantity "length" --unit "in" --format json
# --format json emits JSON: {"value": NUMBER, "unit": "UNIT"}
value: {"value": 8.75, "unit": "in"}
